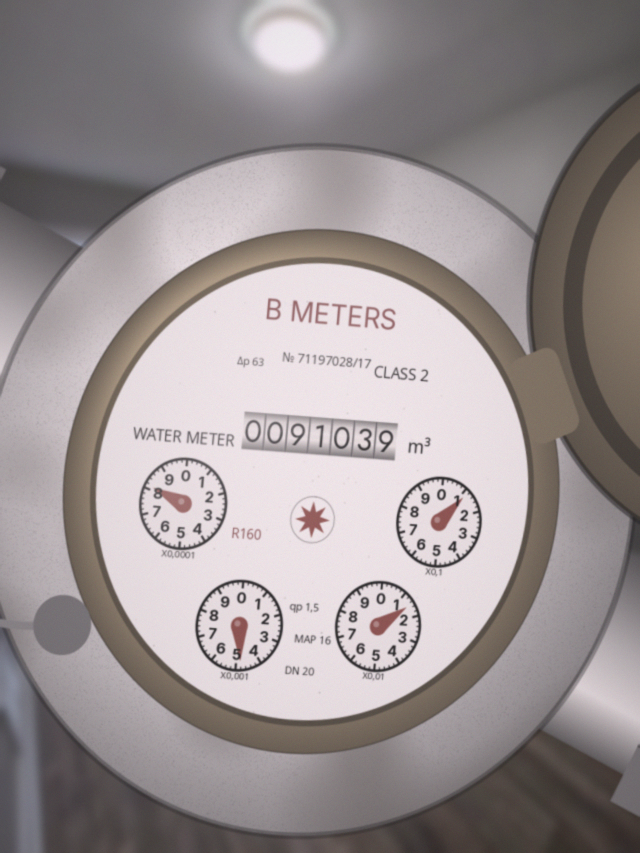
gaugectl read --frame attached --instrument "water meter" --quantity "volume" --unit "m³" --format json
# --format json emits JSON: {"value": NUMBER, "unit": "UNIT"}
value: {"value": 91039.1148, "unit": "m³"}
